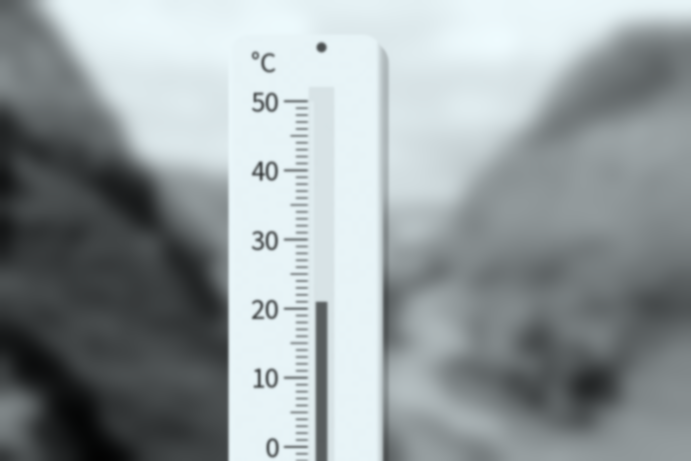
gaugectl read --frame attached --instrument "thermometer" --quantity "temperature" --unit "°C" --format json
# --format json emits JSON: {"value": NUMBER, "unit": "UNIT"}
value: {"value": 21, "unit": "°C"}
